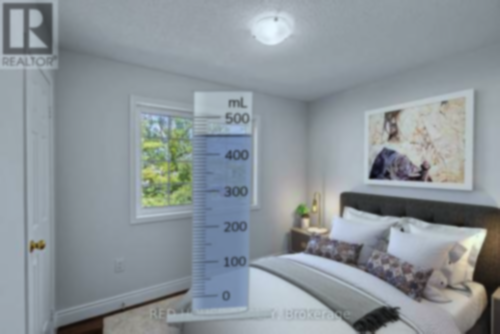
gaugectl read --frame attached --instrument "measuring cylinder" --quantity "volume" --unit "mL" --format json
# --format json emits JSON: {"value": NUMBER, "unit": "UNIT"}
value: {"value": 450, "unit": "mL"}
